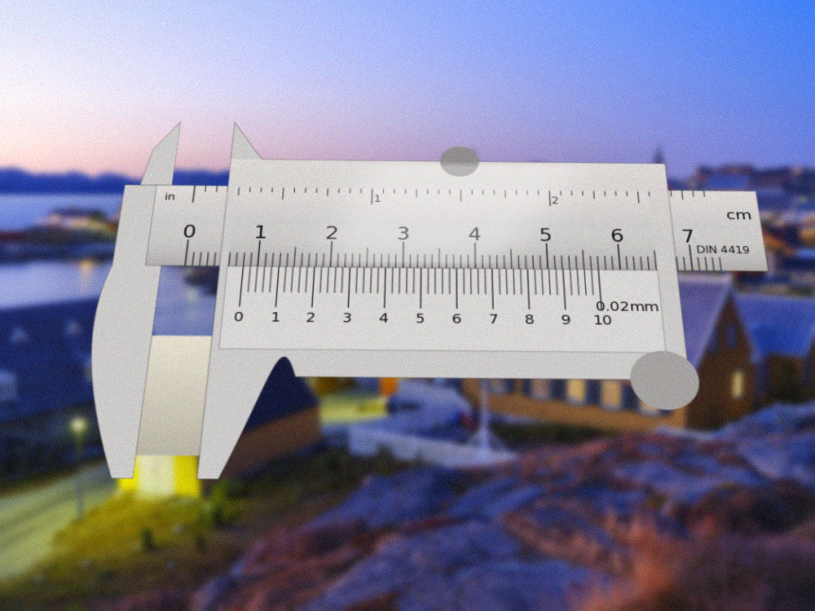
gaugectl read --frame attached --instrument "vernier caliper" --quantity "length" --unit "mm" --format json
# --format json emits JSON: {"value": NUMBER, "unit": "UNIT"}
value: {"value": 8.0, "unit": "mm"}
